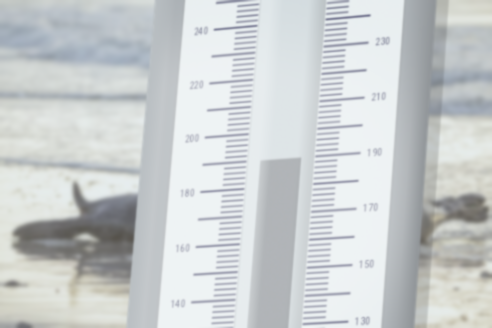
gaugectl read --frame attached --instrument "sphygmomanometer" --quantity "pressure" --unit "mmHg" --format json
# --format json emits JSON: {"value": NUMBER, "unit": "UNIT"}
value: {"value": 190, "unit": "mmHg"}
